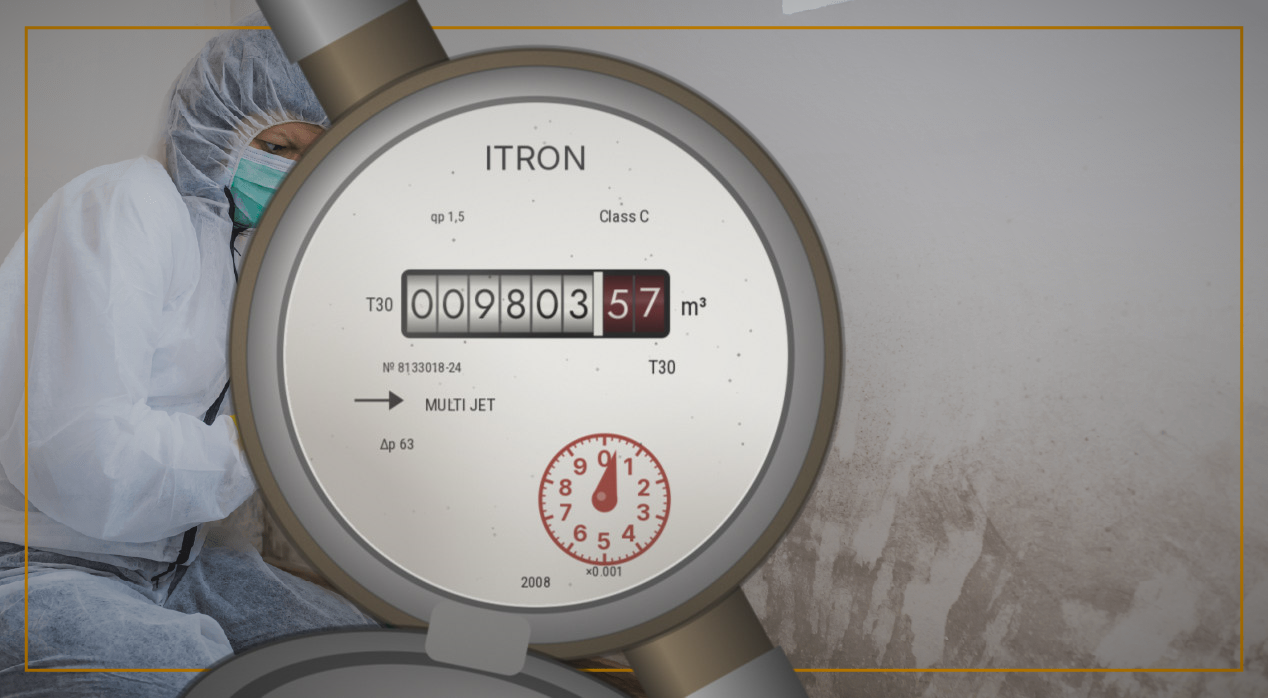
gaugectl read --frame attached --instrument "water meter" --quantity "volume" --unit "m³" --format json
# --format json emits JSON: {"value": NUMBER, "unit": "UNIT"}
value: {"value": 9803.570, "unit": "m³"}
